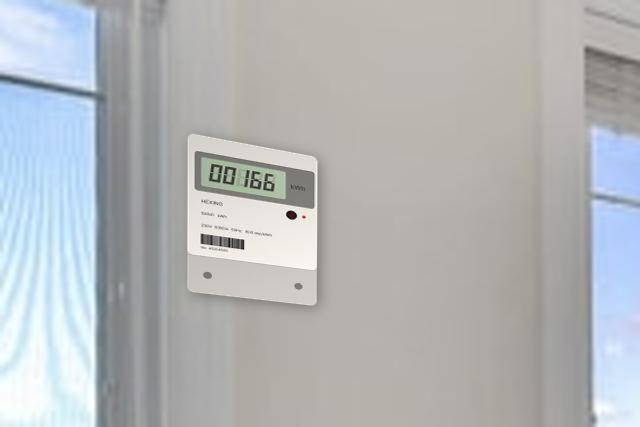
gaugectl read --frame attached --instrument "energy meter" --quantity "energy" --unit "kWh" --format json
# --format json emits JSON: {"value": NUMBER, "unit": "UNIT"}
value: {"value": 166, "unit": "kWh"}
